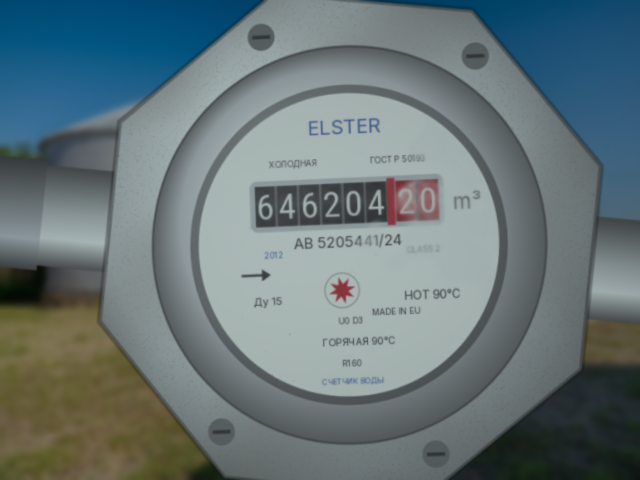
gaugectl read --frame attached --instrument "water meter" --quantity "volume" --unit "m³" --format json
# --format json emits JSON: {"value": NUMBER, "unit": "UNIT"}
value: {"value": 646204.20, "unit": "m³"}
